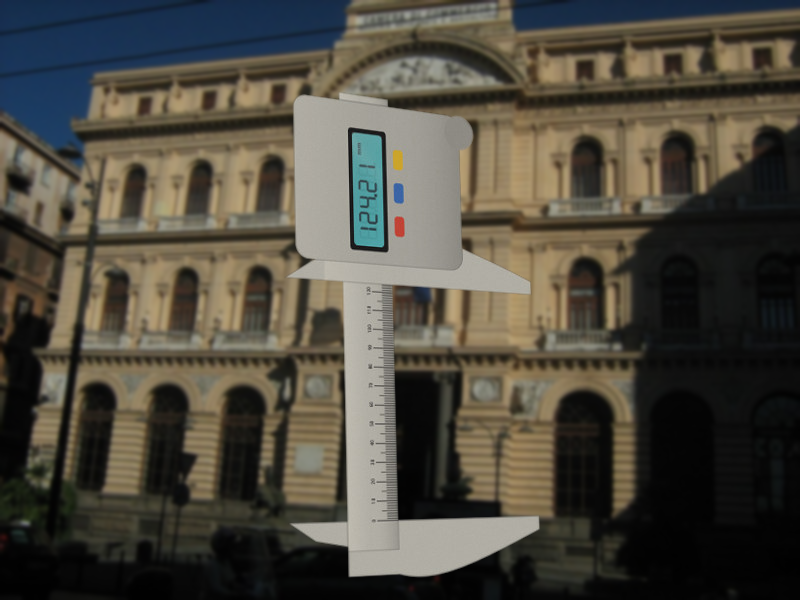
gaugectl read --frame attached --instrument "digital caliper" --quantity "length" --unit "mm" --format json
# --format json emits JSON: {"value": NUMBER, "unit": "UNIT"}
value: {"value": 124.21, "unit": "mm"}
